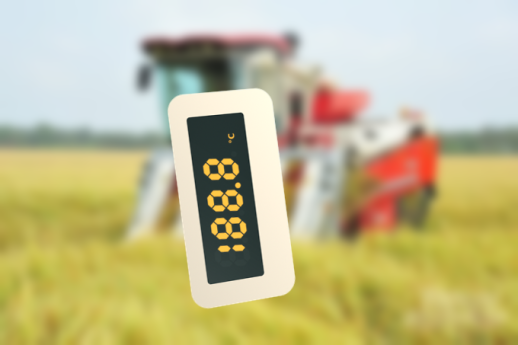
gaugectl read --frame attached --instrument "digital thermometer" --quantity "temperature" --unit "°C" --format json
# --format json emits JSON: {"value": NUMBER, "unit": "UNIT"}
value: {"value": 188.8, "unit": "°C"}
